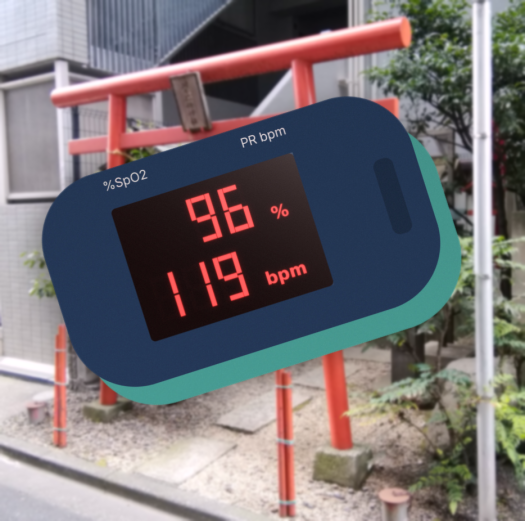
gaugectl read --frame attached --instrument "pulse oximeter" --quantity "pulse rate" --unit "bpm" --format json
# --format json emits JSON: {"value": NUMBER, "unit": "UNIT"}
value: {"value": 119, "unit": "bpm"}
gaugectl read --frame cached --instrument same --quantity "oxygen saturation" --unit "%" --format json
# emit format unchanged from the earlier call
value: {"value": 96, "unit": "%"}
